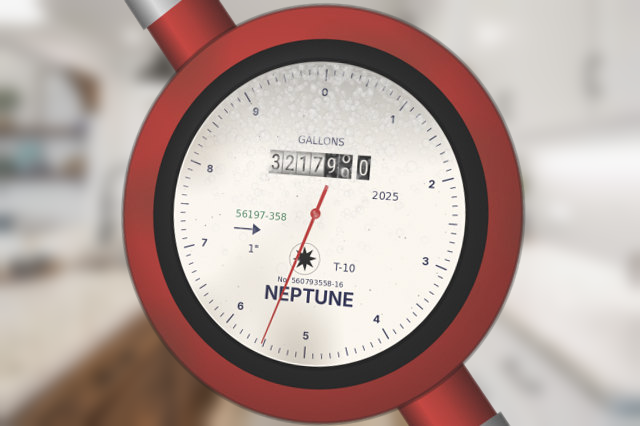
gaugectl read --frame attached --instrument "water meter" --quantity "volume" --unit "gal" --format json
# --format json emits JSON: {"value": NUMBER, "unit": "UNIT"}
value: {"value": 3217985.5, "unit": "gal"}
